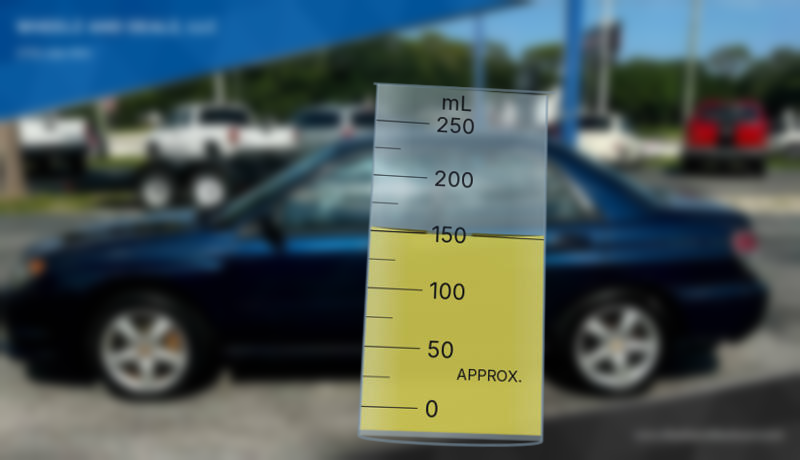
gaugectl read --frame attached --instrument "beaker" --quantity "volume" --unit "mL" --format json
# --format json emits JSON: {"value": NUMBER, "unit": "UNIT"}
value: {"value": 150, "unit": "mL"}
